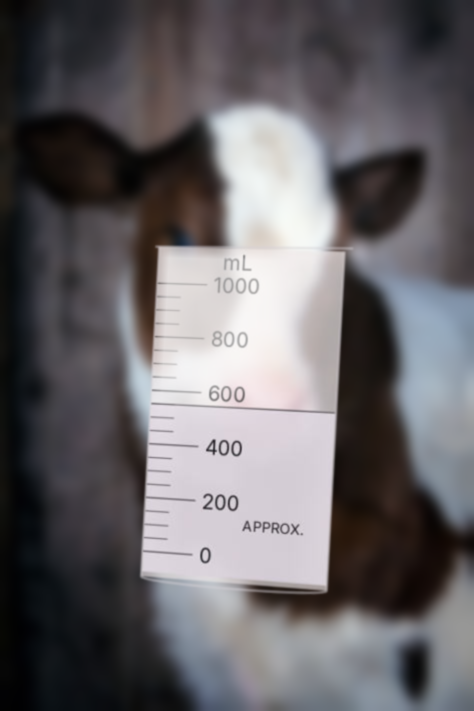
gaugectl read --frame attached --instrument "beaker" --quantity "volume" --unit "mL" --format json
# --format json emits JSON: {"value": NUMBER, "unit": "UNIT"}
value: {"value": 550, "unit": "mL"}
